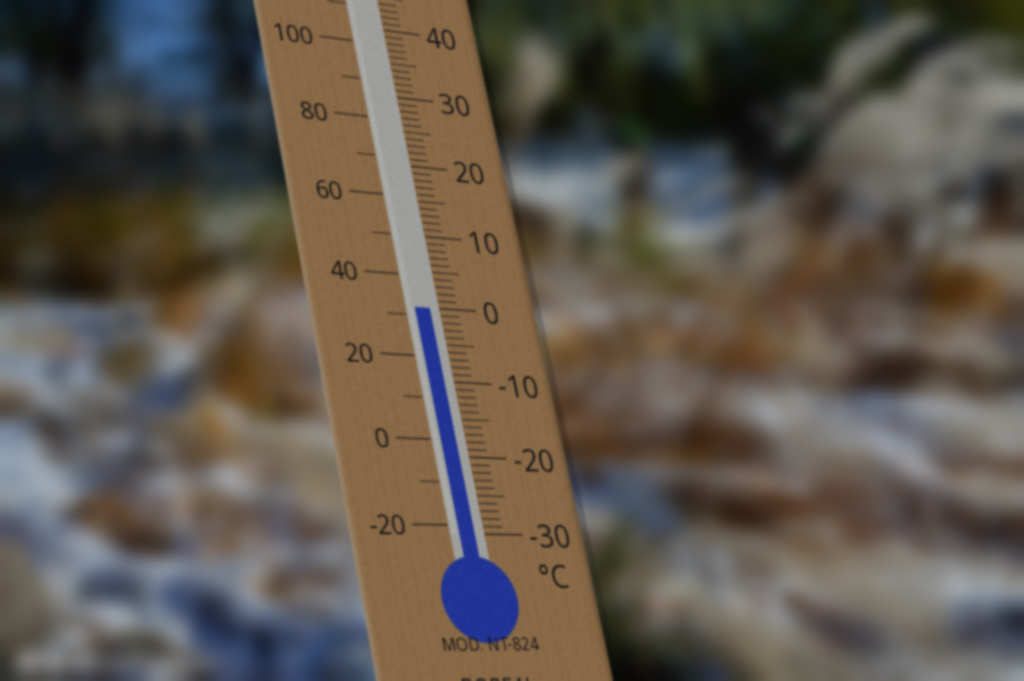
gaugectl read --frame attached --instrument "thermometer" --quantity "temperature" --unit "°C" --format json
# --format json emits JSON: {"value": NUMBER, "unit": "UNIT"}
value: {"value": 0, "unit": "°C"}
